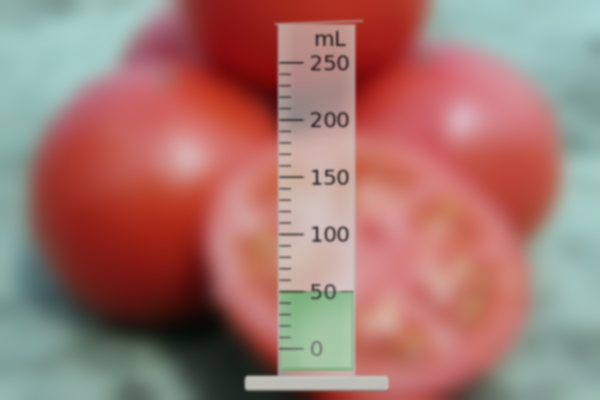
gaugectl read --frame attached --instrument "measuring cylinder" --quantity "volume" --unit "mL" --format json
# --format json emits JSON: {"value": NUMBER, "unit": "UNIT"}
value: {"value": 50, "unit": "mL"}
